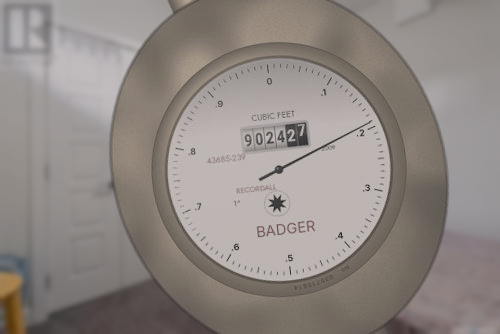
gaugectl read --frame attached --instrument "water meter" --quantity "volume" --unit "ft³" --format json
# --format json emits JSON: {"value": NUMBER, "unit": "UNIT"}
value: {"value": 902427.19, "unit": "ft³"}
